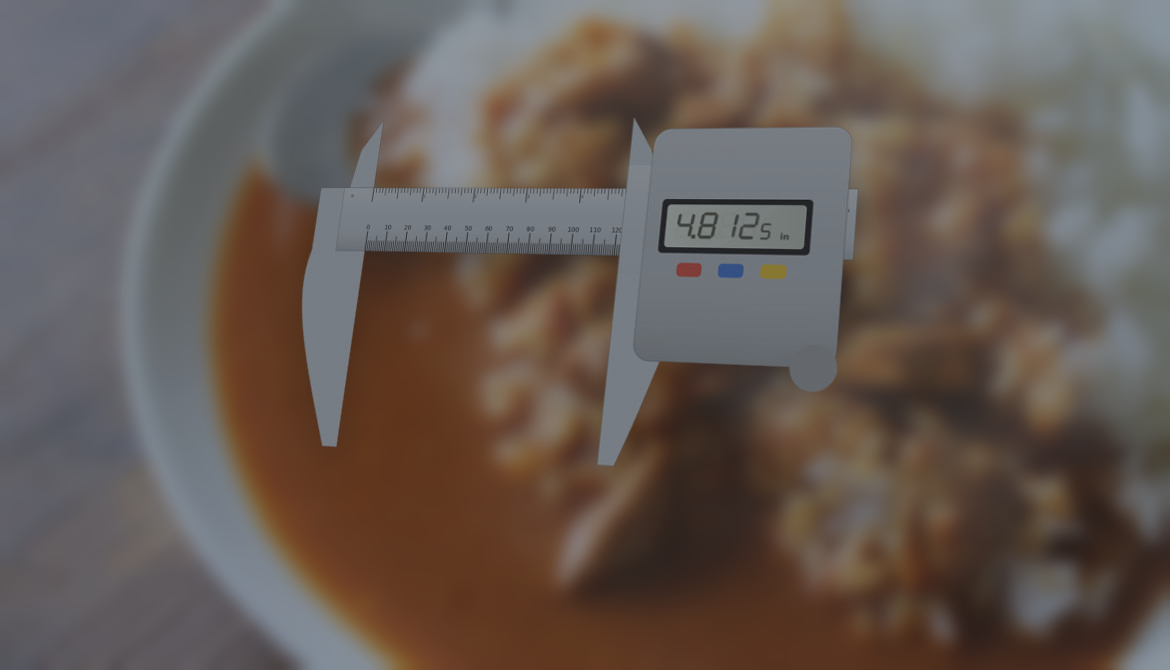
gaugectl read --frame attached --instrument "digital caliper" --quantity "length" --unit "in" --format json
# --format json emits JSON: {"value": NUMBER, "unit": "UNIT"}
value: {"value": 4.8125, "unit": "in"}
